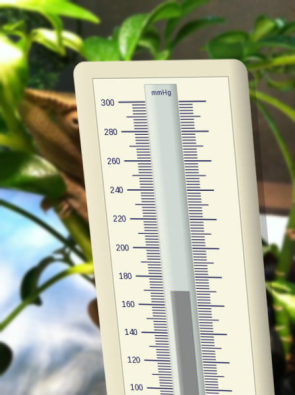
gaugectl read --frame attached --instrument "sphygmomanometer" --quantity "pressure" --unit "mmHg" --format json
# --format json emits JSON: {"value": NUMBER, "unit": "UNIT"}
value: {"value": 170, "unit": "mmHg"}
